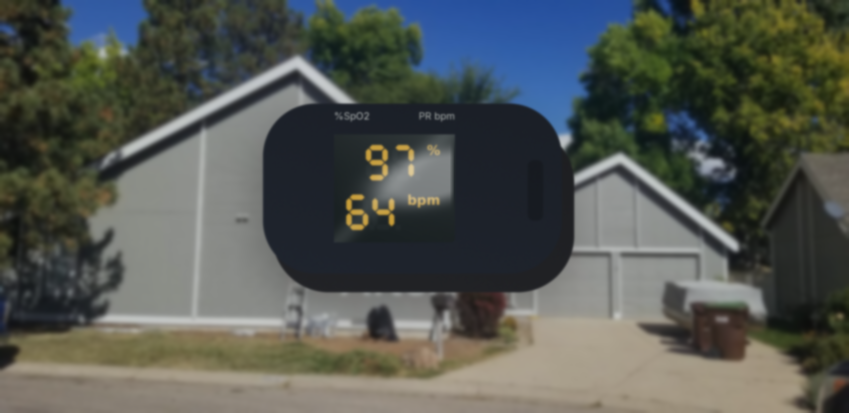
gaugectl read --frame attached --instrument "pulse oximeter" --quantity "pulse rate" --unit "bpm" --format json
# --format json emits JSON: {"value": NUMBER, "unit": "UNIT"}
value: {"value": 64, "unit": "bpm"}
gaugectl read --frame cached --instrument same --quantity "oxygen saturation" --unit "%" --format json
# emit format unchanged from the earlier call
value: {"value": 97, "unit": "%"}
